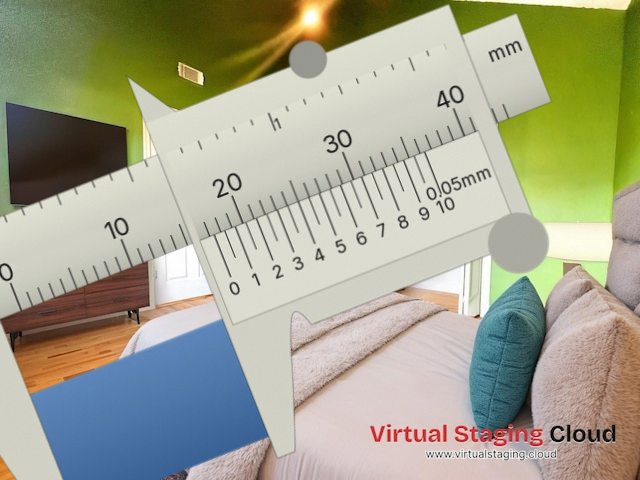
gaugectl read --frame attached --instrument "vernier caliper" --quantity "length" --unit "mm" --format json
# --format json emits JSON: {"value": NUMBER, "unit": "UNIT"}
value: {"value": 17.4, "unit": "mm"}
